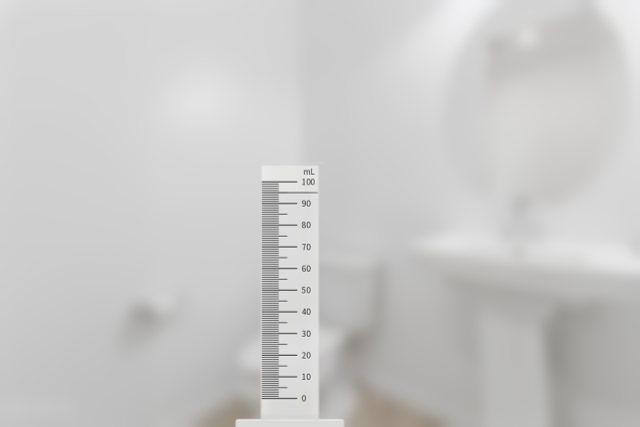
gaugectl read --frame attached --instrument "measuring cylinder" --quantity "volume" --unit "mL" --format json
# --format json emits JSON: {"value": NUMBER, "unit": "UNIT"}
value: {"value": 95, "unit": "mL"}
